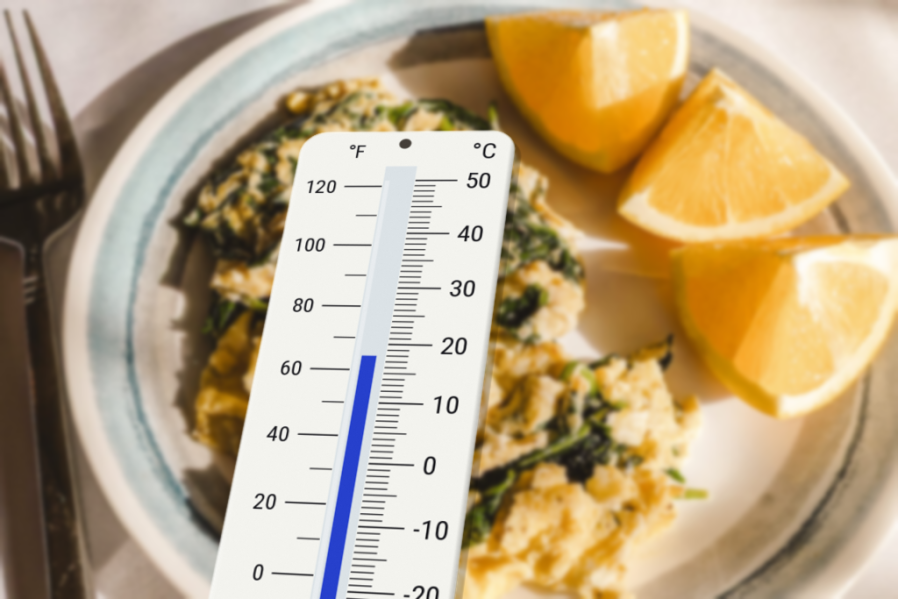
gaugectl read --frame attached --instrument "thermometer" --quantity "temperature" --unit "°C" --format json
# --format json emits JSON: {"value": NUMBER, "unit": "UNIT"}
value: {"value": 18, "unit": "°C"}
